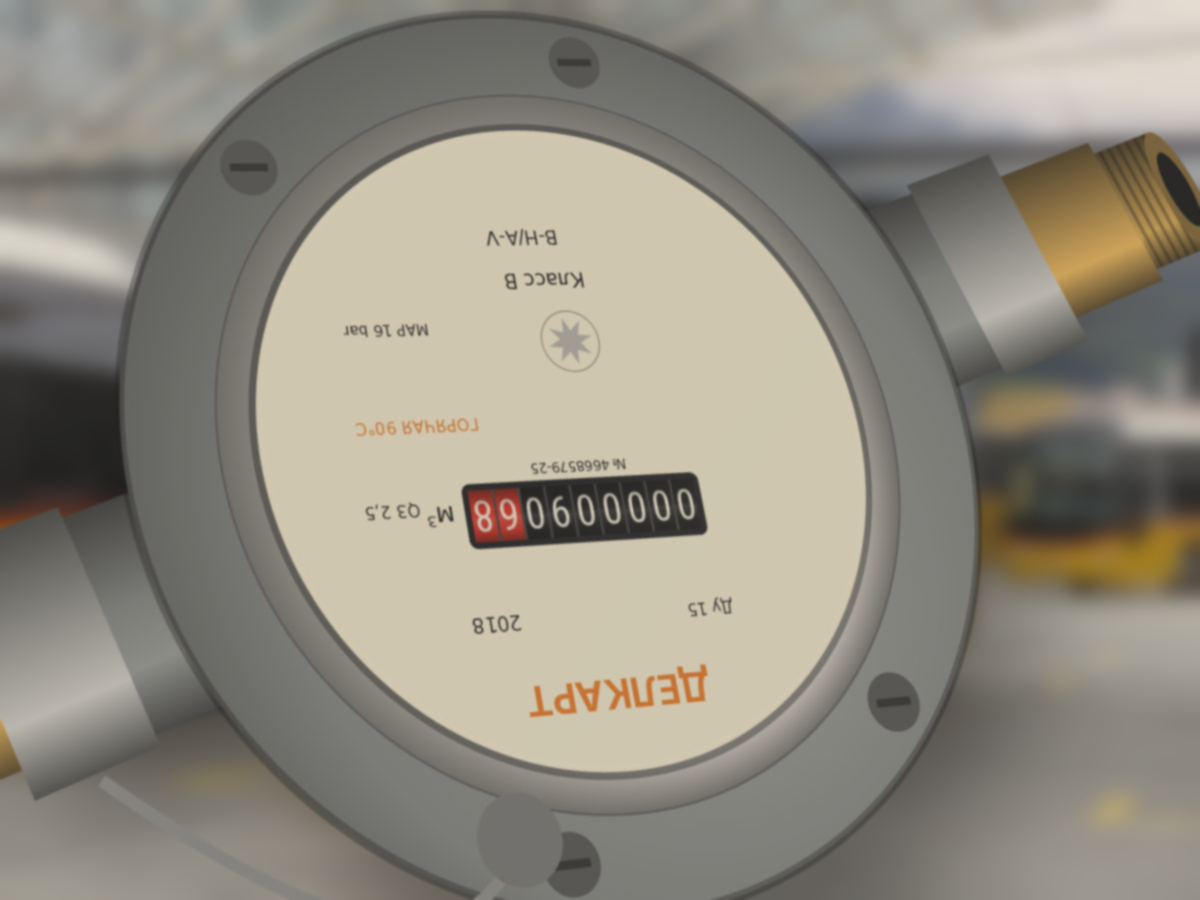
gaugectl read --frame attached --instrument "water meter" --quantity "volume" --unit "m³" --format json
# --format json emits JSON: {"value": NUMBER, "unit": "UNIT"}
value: {"value": 90.68, "unit": "m³"}
